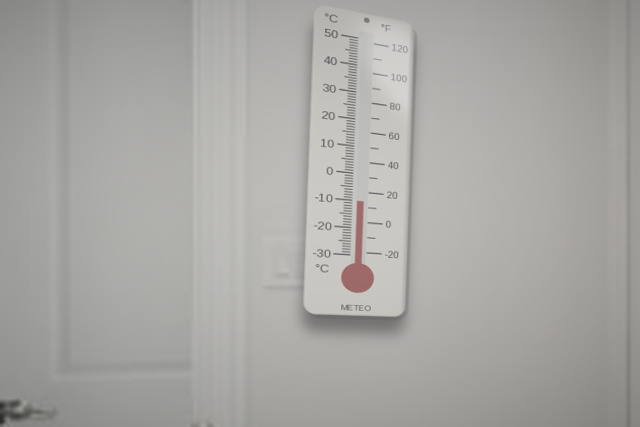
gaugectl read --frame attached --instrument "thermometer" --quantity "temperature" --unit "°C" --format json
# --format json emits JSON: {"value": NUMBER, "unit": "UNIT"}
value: {"value": -10, "unit": "°C"}
